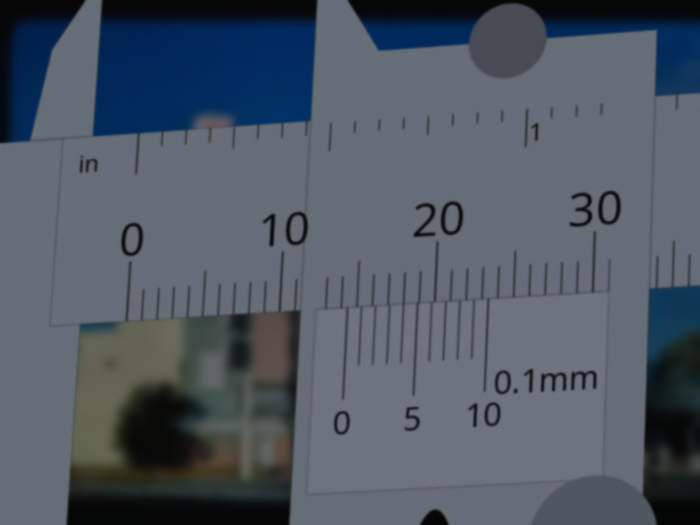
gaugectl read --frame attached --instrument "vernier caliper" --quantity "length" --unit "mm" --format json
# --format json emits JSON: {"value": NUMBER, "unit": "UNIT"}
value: {"value": 14.4, "unit": "mm"}
